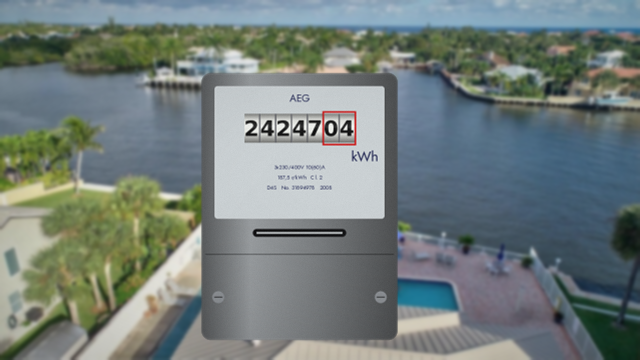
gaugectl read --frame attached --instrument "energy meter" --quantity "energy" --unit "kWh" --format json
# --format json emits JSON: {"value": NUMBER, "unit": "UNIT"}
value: {"value": 24247.04, "unit": "kWh"}
